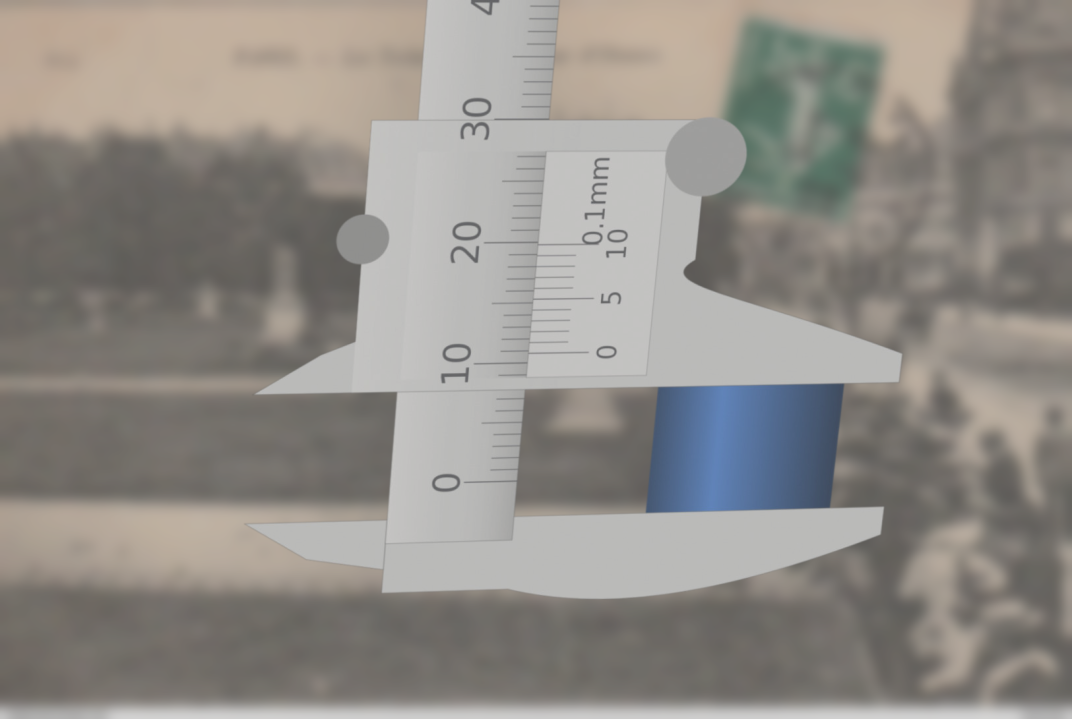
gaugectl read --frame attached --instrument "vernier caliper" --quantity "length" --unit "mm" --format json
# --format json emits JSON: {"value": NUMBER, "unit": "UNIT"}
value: {"value": 10.8, "unit": "mm"}
